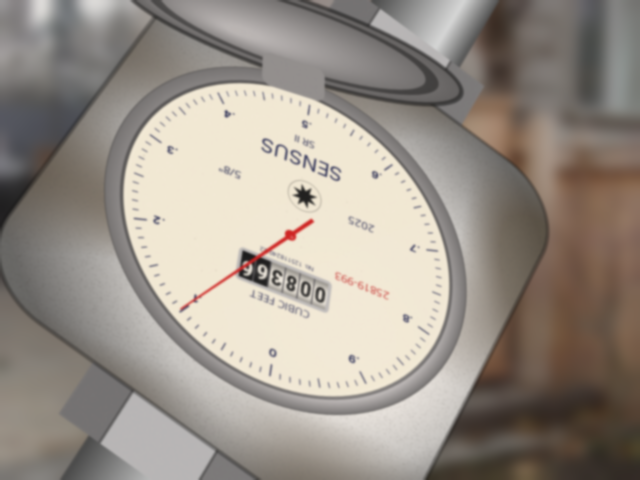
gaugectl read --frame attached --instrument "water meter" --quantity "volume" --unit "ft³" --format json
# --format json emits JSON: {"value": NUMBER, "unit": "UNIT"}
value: {"value": 8366.10, "unit": "ft³"}
